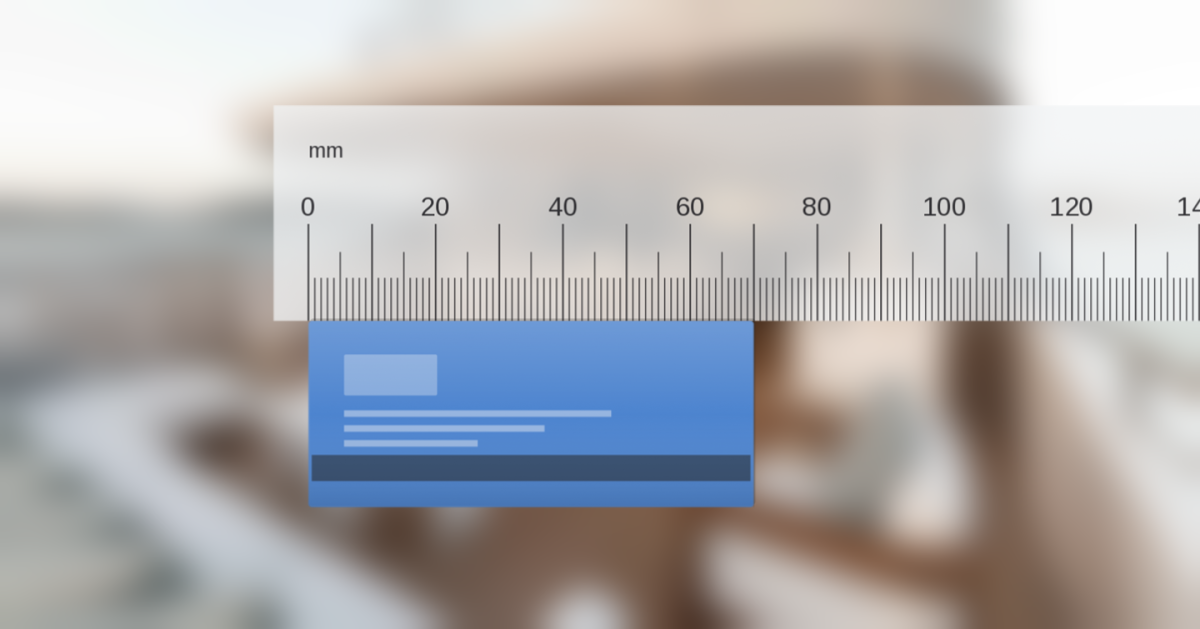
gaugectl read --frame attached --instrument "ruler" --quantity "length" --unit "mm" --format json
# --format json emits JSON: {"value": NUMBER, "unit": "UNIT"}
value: {"value": 70, "unit": "mm"}
